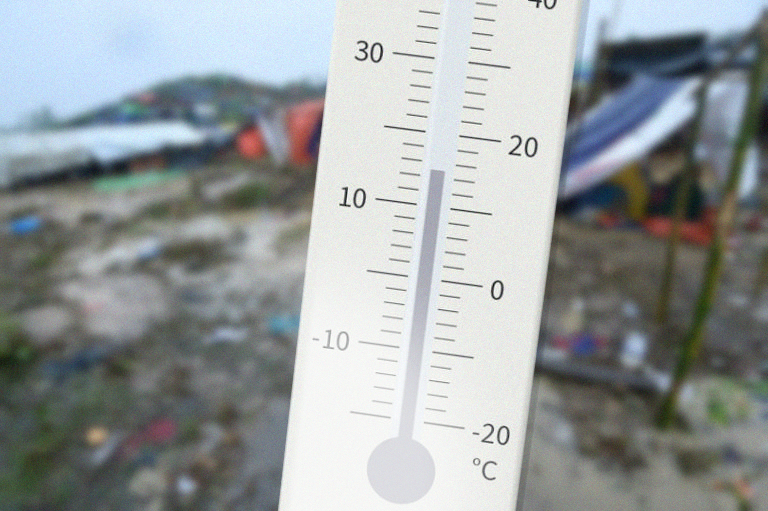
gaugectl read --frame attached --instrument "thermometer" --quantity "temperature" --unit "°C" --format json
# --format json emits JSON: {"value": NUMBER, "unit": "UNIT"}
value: {"value": 15, "unit": "°C"}
